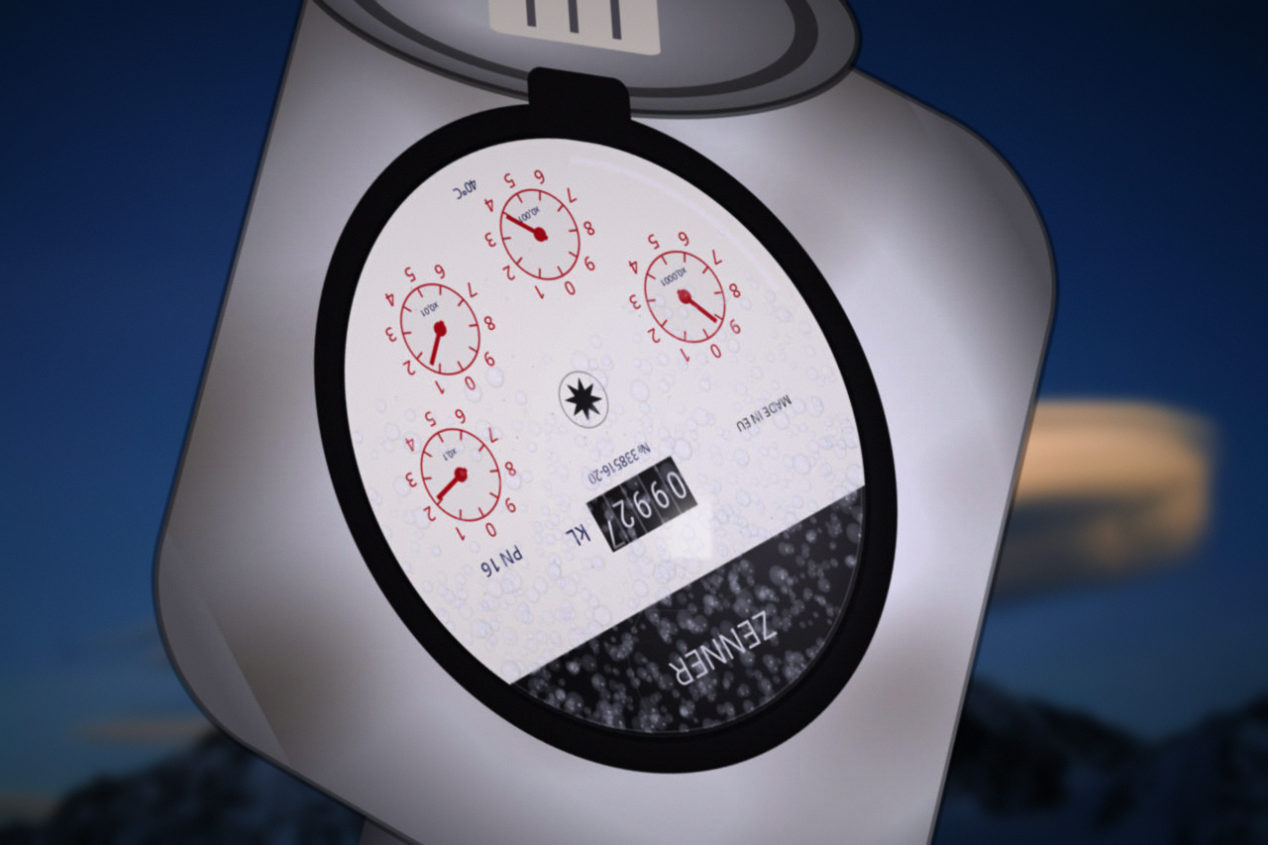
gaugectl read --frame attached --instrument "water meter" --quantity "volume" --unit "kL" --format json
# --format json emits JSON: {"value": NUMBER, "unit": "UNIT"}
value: {"value": 9927.2139, "unit": "kL"}
